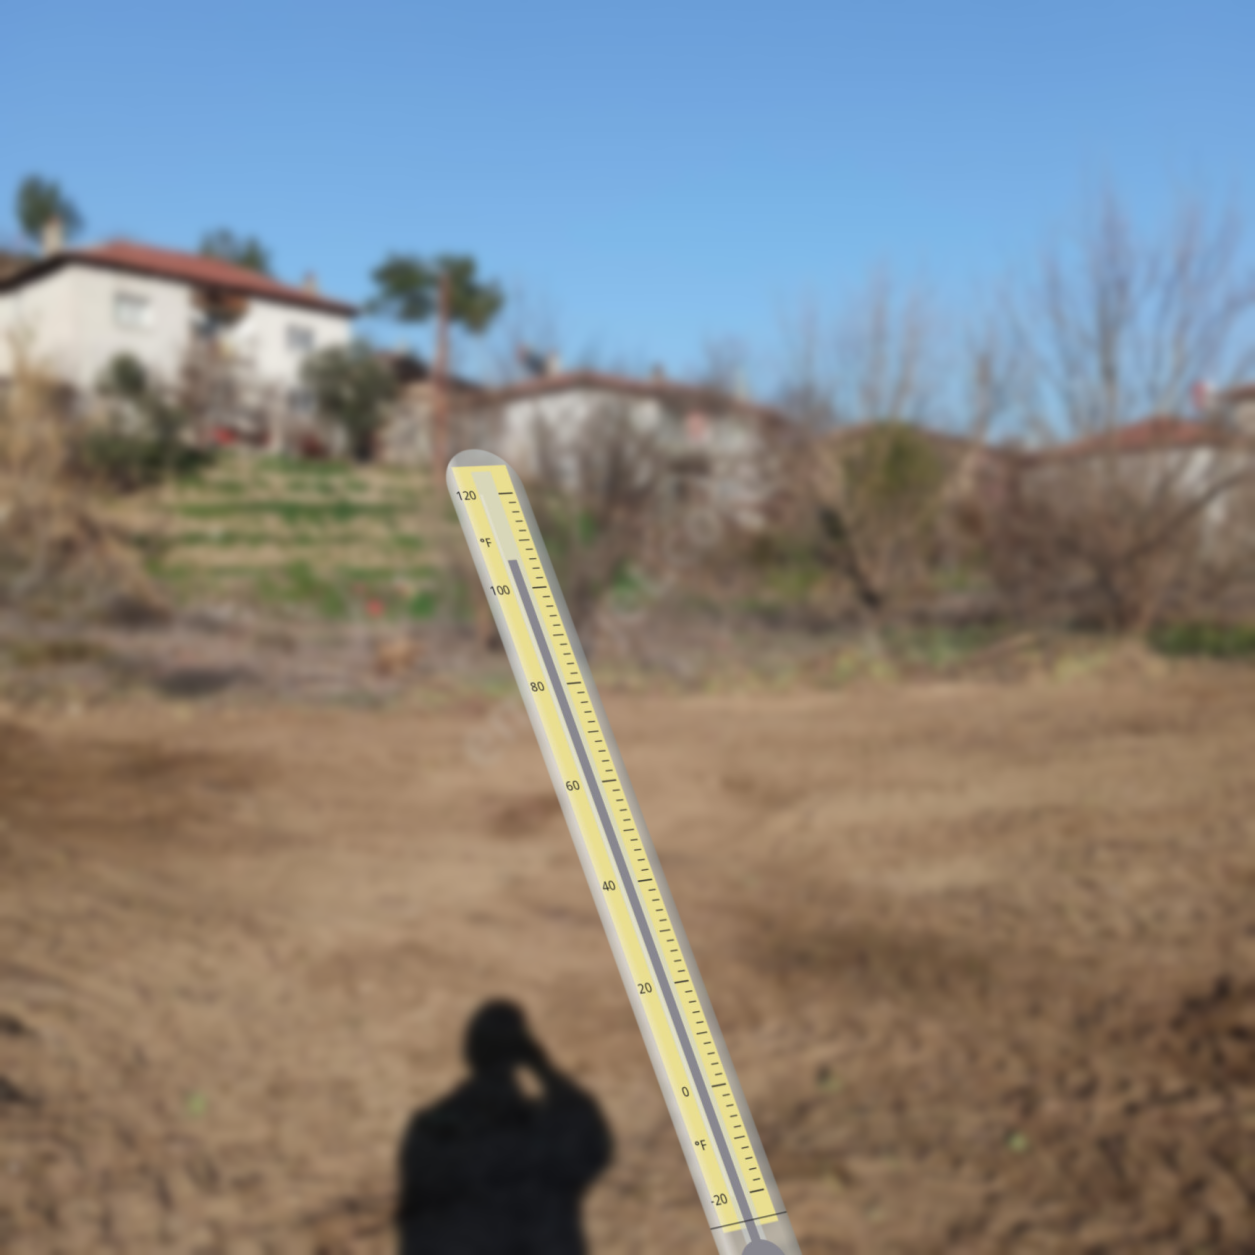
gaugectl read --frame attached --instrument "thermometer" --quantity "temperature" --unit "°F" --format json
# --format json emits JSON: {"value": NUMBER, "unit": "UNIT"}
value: {"value": 106, "unit": "°F"}
